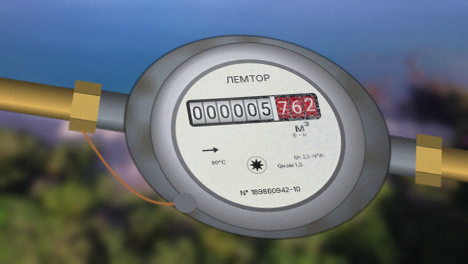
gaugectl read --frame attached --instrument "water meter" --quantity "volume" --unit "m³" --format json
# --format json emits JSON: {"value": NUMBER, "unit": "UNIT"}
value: {"value": 5.762, "unit": "m³"}
